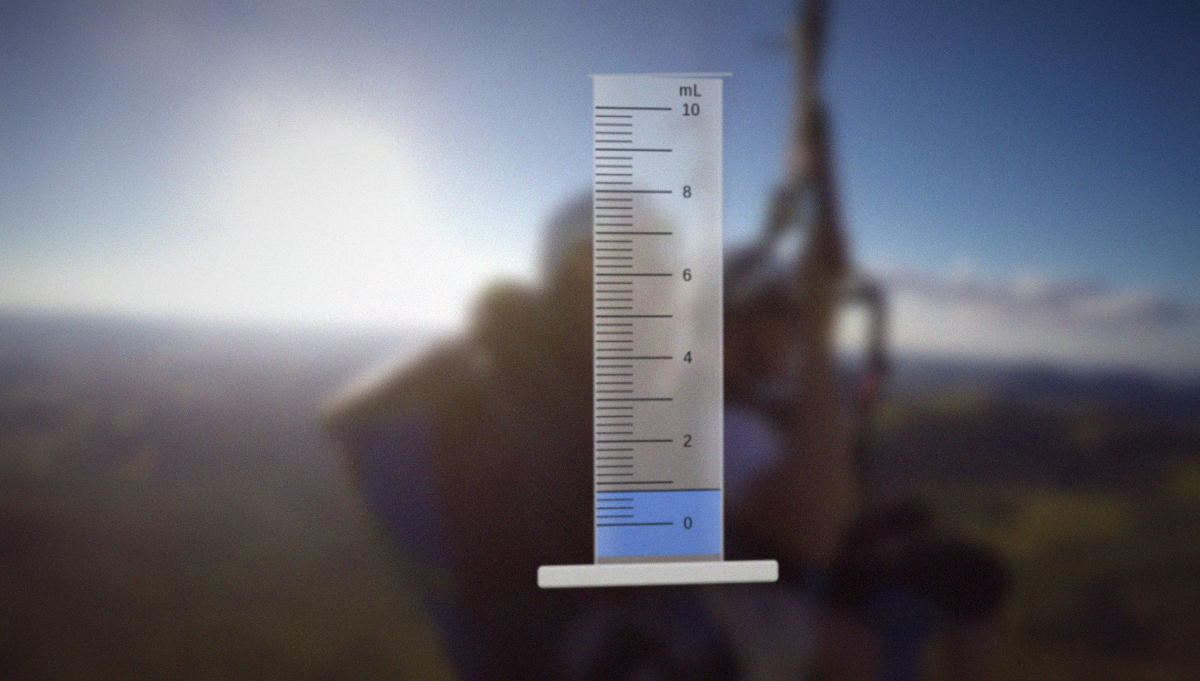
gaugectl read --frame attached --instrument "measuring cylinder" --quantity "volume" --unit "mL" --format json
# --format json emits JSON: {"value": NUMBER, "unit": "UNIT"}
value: {"value": 0.8, "unit": "mL"}
